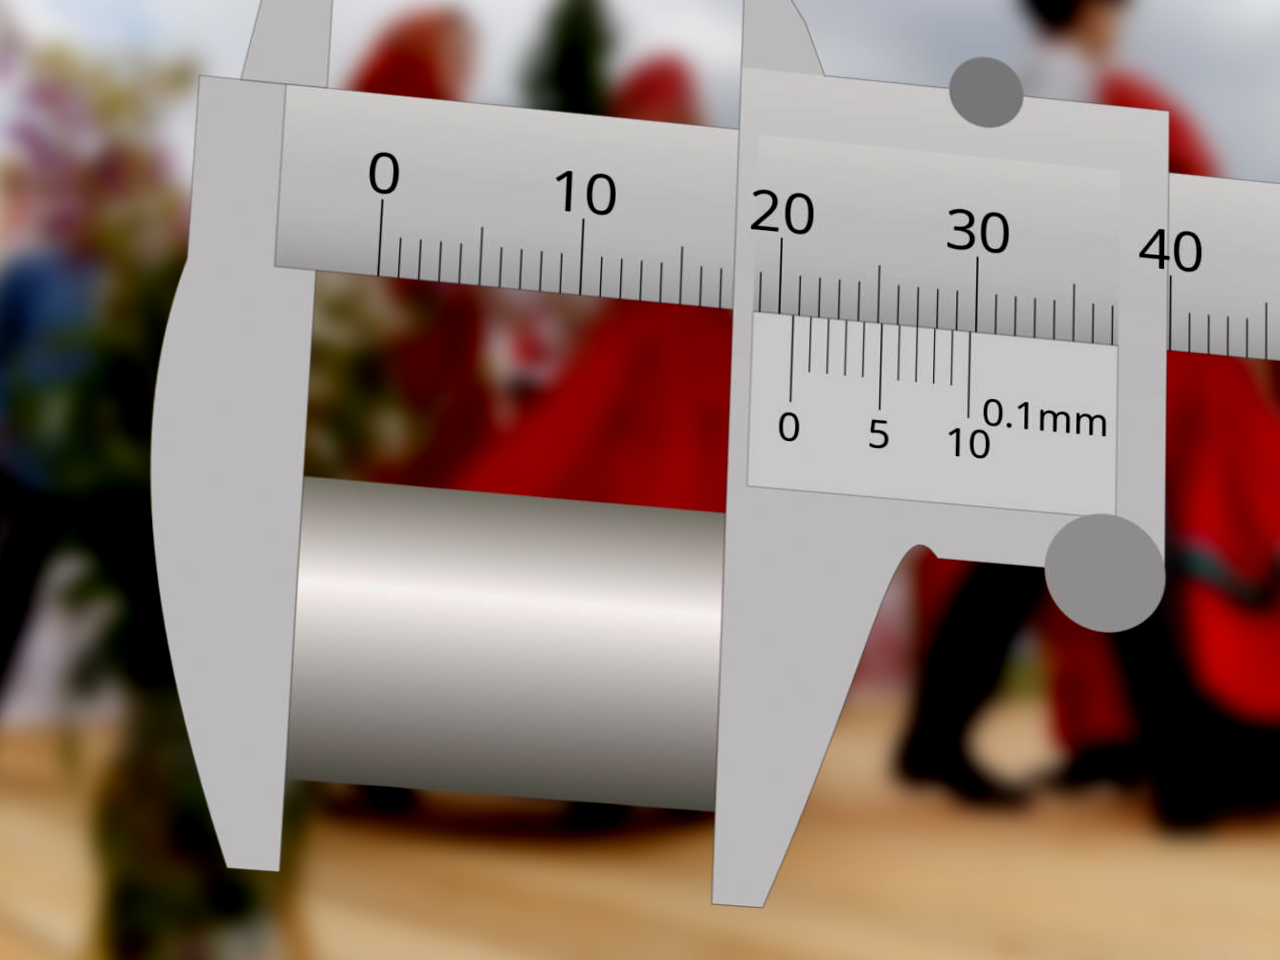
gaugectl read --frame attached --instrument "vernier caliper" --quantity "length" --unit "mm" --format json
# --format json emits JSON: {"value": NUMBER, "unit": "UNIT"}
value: {"value": 20.7, "unit": "mm"}
